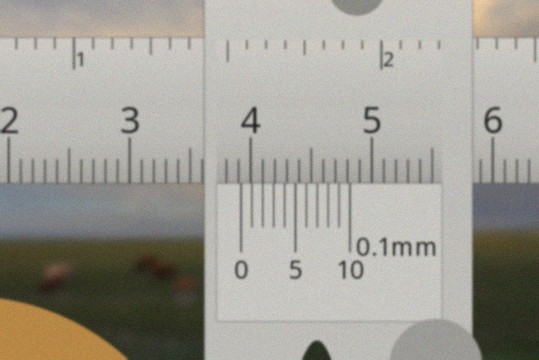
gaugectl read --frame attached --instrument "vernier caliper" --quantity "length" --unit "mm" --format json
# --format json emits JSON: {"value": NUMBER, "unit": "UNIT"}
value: {"value": 39.2, "unit": "mm"}
